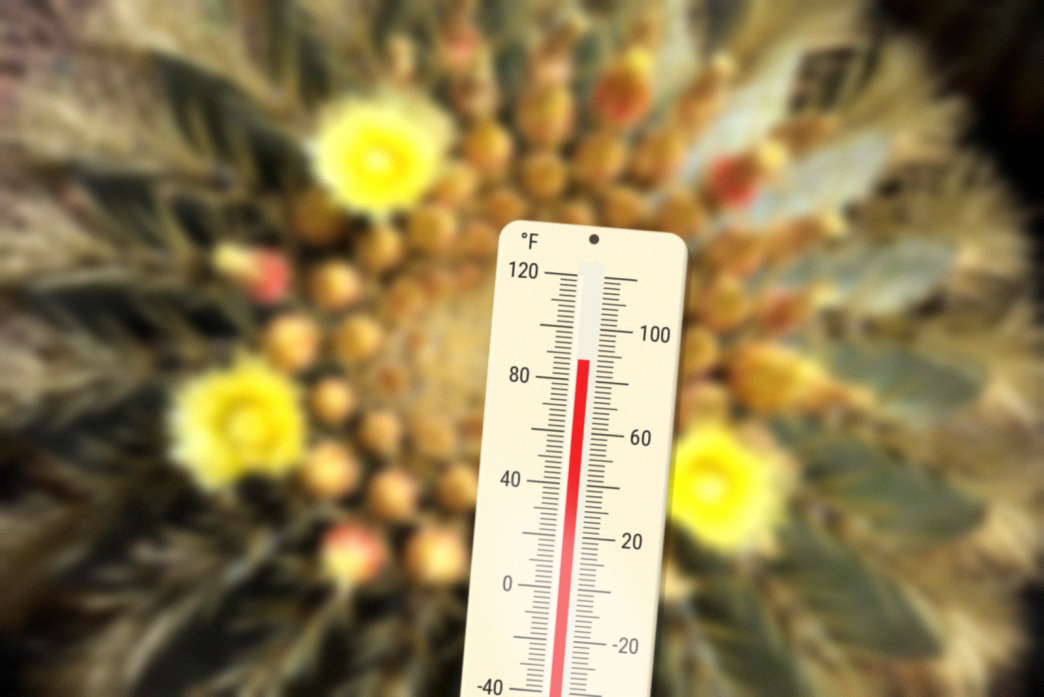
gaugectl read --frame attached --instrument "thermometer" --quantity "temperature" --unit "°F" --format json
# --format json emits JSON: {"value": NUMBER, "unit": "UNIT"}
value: {"value": 88, "unit": "°F"}
